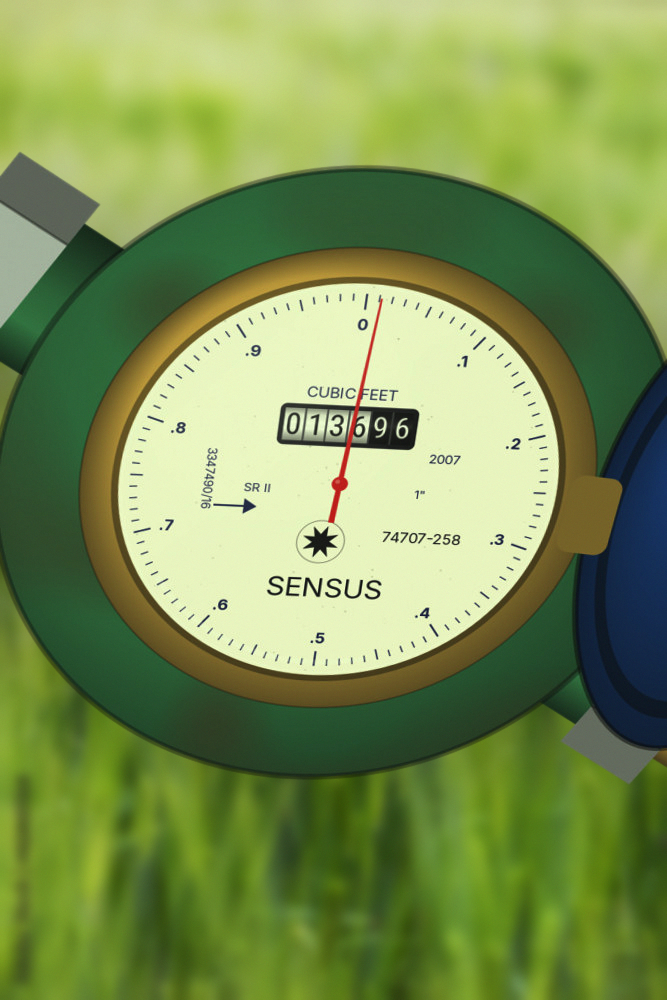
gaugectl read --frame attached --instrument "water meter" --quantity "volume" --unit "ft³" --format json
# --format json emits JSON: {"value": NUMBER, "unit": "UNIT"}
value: {"value": 13696.01, "unit": "ft³"}
